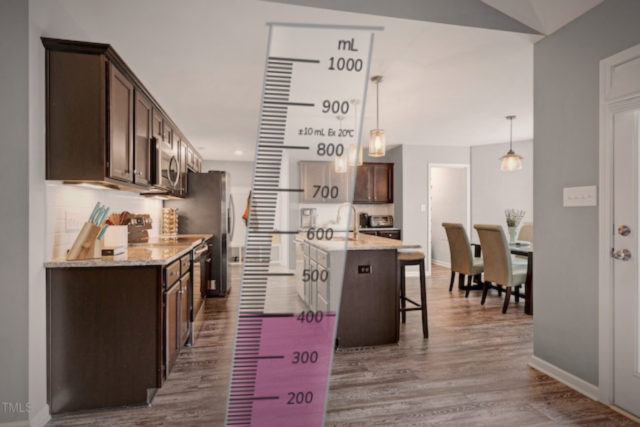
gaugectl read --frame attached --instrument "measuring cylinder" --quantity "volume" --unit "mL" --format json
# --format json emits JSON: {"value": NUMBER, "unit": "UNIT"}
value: {"value": 400, "unit": "mL"}
